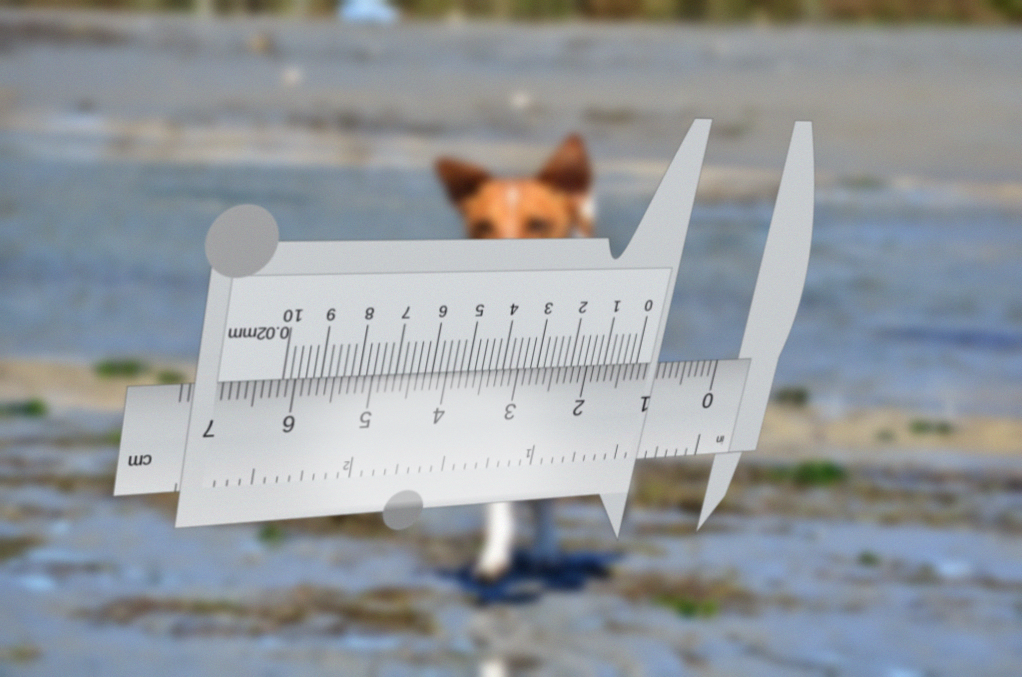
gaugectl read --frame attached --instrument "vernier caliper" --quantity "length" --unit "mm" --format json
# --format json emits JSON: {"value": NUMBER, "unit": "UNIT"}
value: {"value": 12.6, "unit": "mm"}
